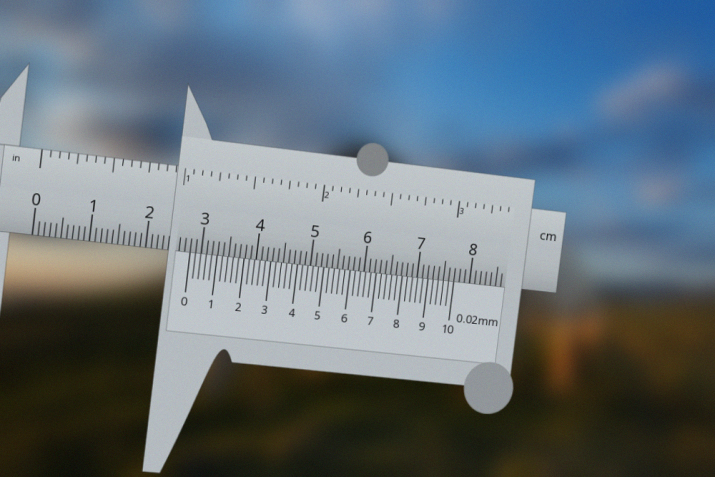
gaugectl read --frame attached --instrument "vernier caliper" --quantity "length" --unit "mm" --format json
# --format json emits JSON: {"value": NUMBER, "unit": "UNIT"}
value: {"value": 28.0, "unit": "mm"}
